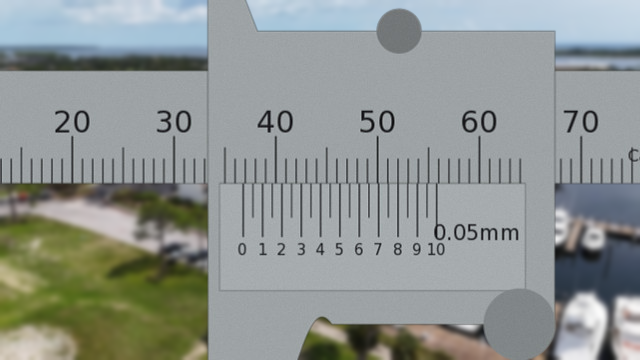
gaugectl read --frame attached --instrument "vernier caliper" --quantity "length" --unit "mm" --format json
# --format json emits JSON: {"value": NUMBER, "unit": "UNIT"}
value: {"value": 36.8, "unit": "mm"}
